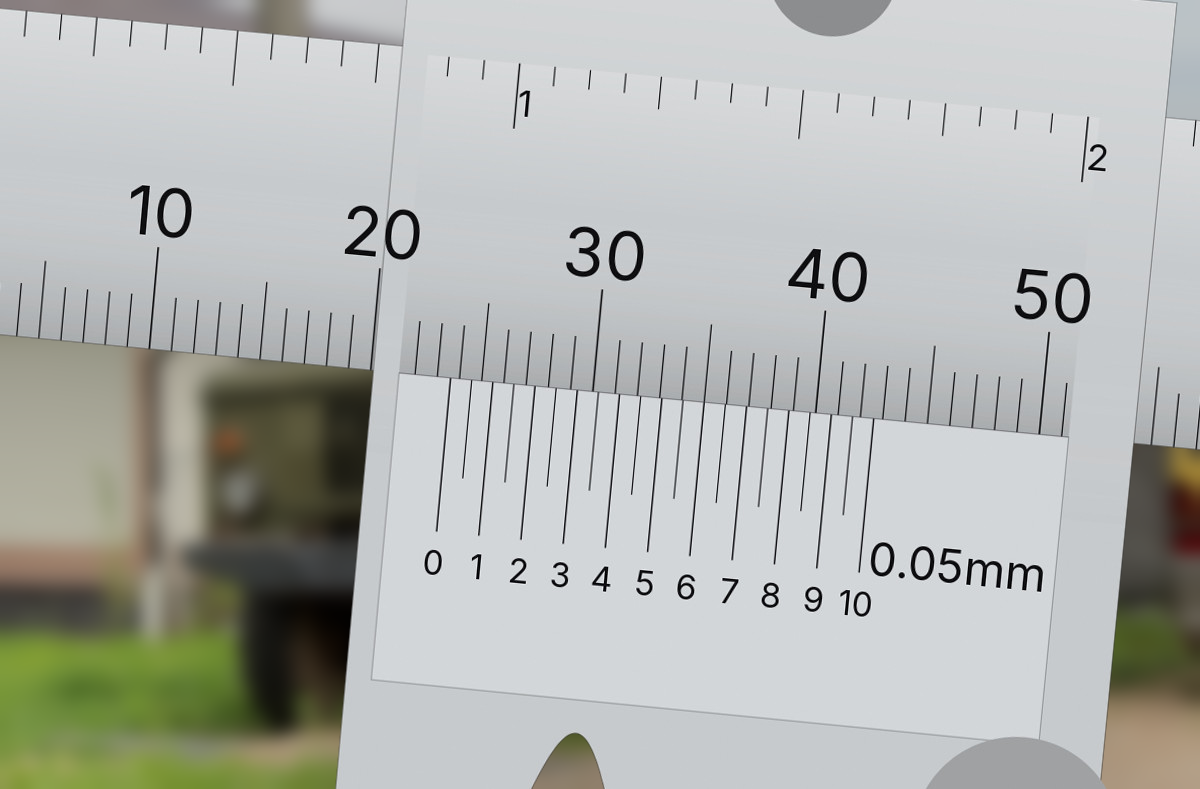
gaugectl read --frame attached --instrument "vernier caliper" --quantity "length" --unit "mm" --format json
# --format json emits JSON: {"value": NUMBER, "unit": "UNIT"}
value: {"value": 23.6, "unit": "mm"}
